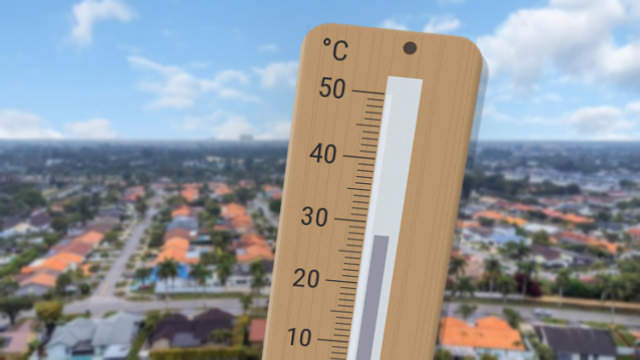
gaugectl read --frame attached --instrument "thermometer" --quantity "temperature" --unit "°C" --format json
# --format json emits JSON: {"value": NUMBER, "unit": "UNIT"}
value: {"value": 28, "unit": "°C"}
